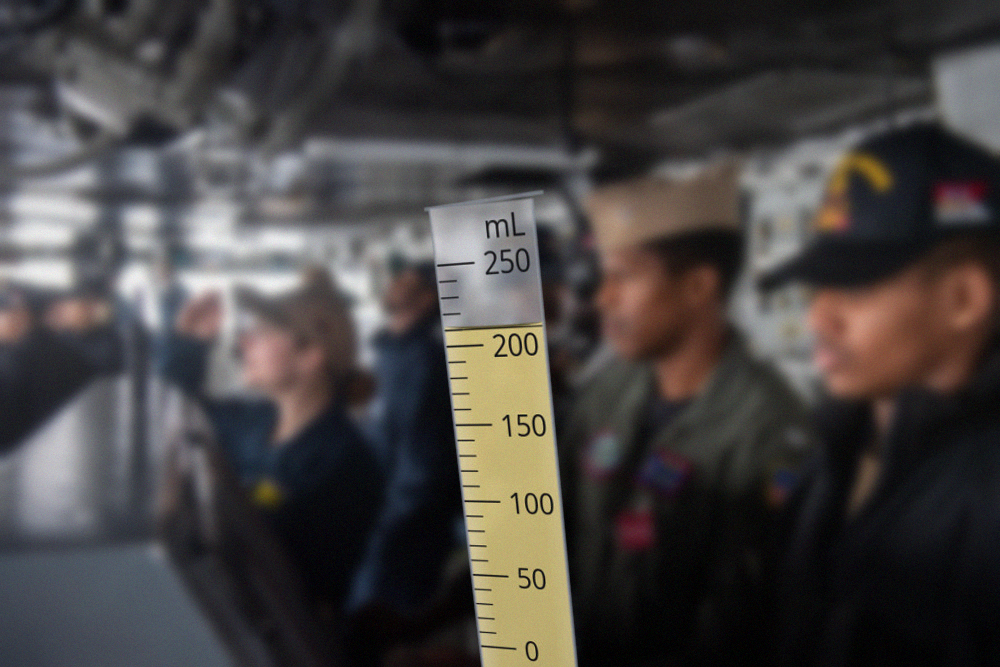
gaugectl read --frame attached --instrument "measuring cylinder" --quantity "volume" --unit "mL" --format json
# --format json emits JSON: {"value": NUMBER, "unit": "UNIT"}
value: {"value": 210, "unit": "mL"}
